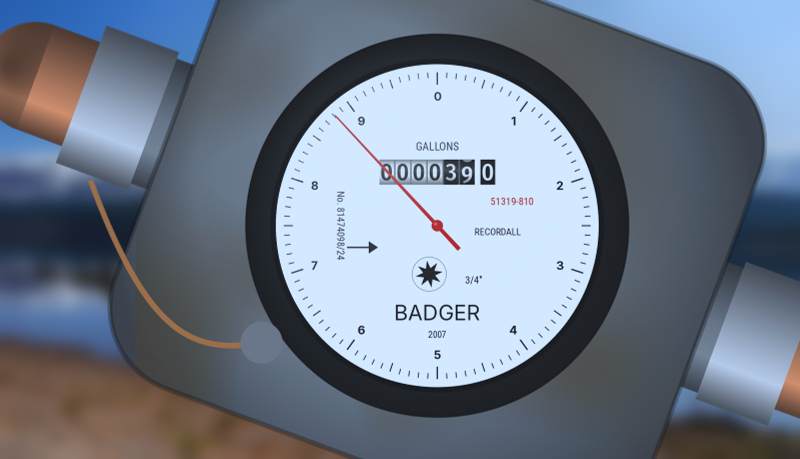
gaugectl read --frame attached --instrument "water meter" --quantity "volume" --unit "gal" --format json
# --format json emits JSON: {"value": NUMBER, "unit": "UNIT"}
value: {"value": 388.8, "unit": "gal"}
